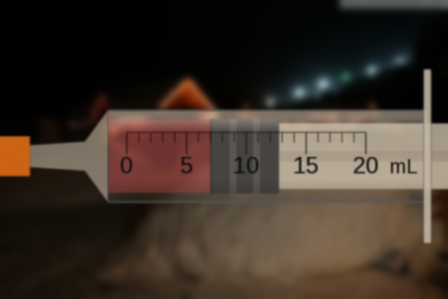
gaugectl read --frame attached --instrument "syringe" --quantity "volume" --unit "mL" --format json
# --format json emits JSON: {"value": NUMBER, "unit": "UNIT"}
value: {"value": 7, "unit": "mL"}
